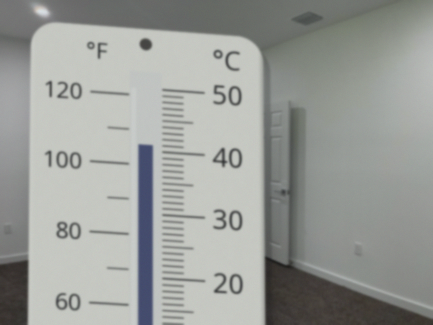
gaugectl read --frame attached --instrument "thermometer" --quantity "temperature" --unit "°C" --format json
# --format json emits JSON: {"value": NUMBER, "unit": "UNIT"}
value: {"value": 41, "unit": "°C"}
